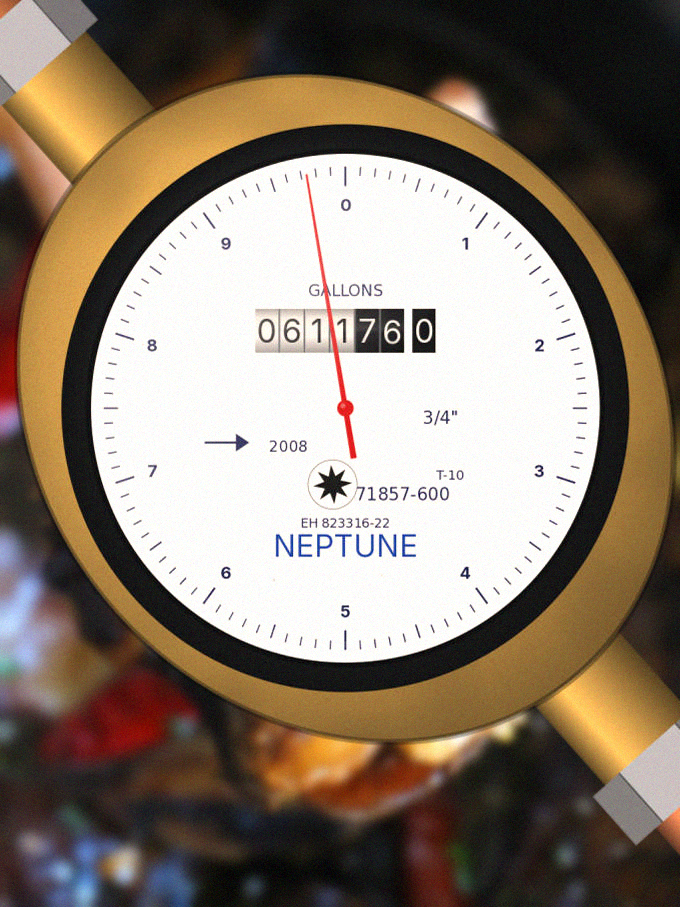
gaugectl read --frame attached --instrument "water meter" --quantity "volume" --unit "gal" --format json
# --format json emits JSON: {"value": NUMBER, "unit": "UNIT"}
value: {"value": 611759.7, "unit": "gal"}
